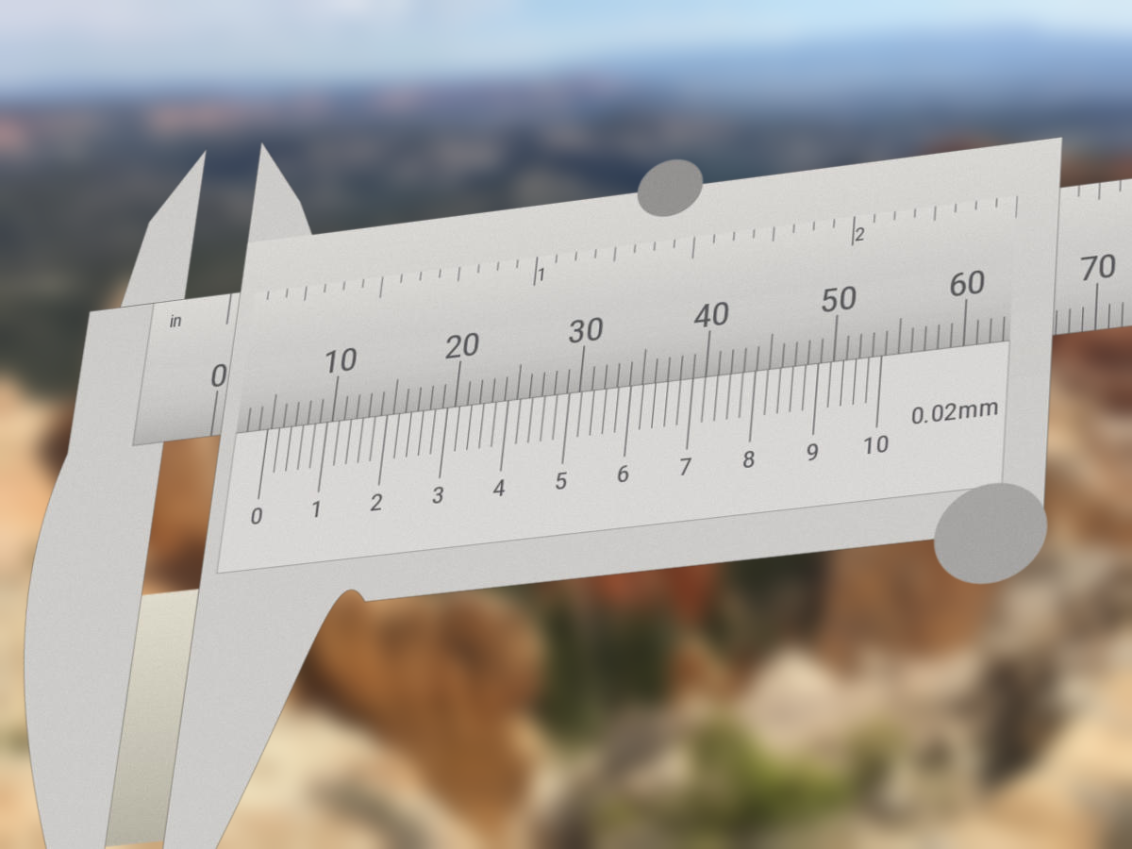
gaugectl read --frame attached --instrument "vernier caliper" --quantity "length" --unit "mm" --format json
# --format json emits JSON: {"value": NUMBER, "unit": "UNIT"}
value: {"value": 4.7, "unit": "mm"}
